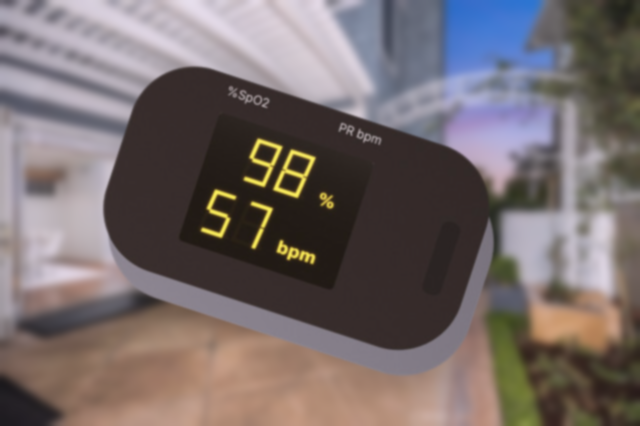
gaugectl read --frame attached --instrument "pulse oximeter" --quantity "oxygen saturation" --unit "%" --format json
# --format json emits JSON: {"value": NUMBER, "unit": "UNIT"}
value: {"value": 98, "unit": "%"}
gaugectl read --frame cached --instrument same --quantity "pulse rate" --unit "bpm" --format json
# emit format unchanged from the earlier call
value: {"value": 57, "unit": "bpm"}
